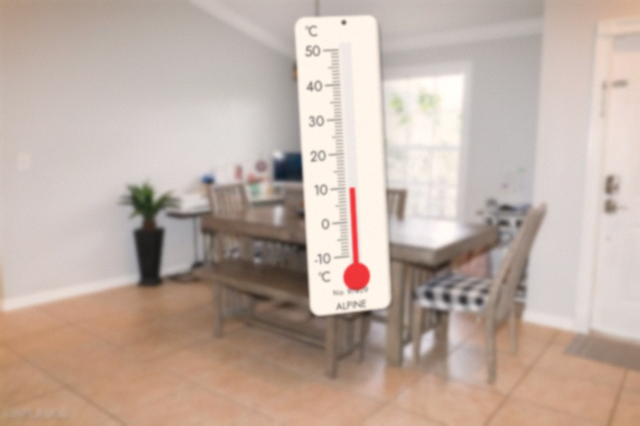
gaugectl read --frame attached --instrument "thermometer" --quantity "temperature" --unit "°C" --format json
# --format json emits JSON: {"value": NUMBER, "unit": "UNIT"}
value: {"value": 10, "unit": "°C"}
